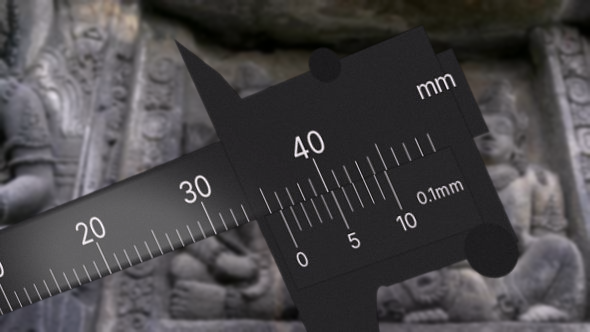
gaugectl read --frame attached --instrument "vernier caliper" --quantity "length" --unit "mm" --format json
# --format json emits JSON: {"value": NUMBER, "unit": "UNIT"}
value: {"value": 35.8, "unit": "mm"}
